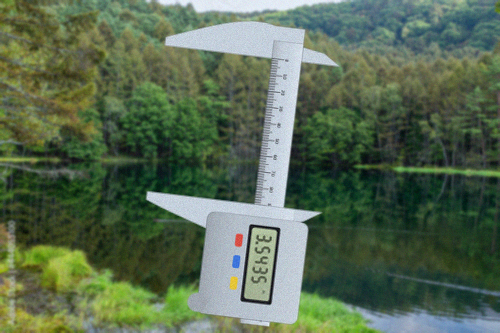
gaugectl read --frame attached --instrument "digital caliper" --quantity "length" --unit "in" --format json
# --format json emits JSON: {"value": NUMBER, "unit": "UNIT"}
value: {"value": 3.5435, "unit": "in"}
